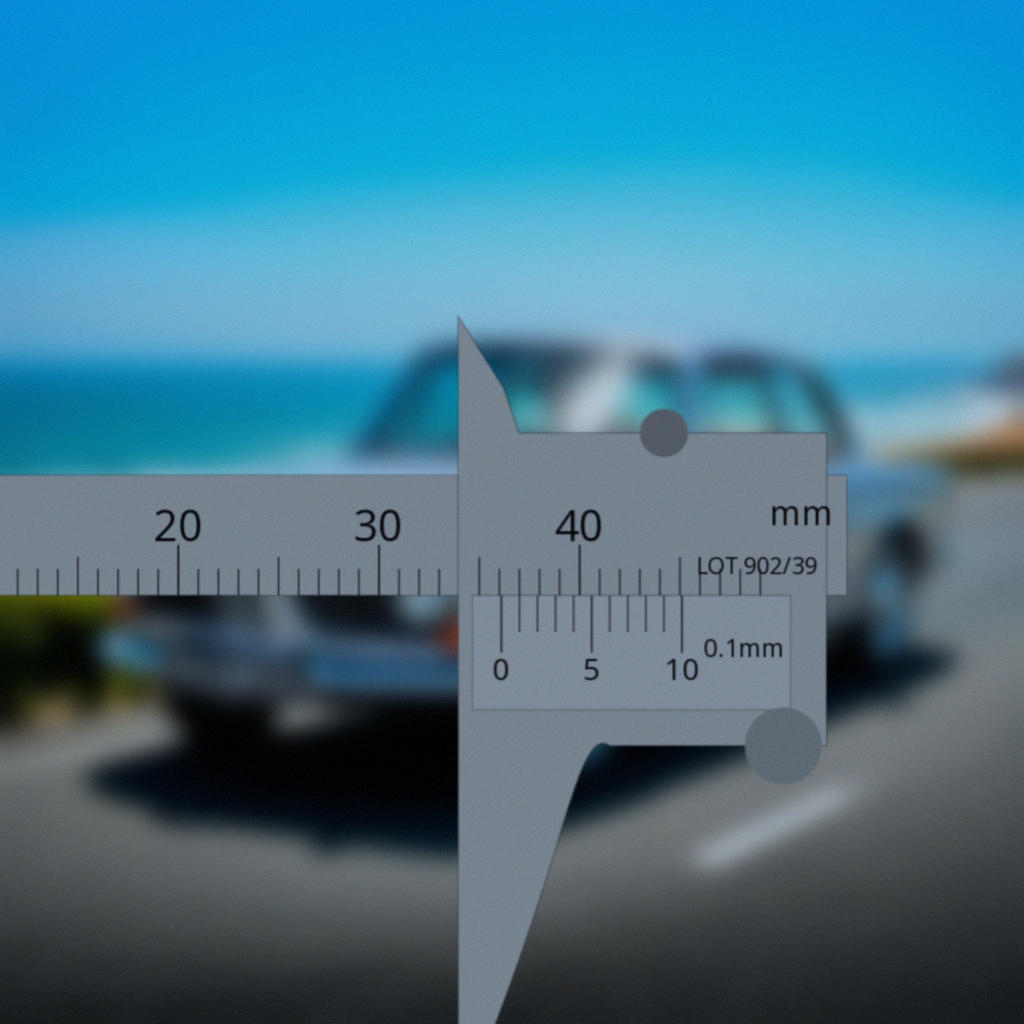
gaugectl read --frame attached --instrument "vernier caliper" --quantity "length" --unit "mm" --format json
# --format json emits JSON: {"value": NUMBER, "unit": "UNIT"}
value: {"value": 36.1, "unit": "mm"}
